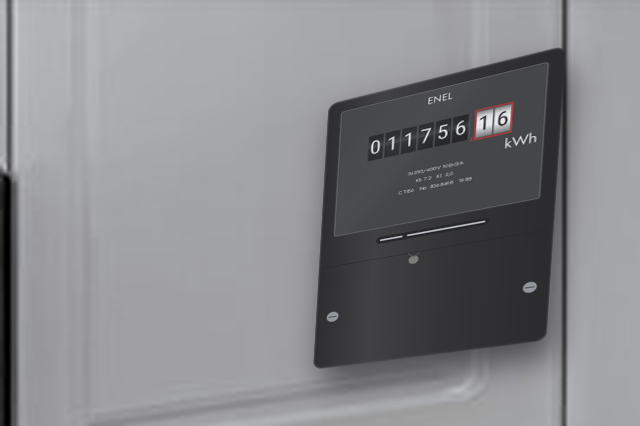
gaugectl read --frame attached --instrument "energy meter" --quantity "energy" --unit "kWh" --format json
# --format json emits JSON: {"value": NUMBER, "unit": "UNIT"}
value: {"value": 11756.16, "unit": "kWh"}
